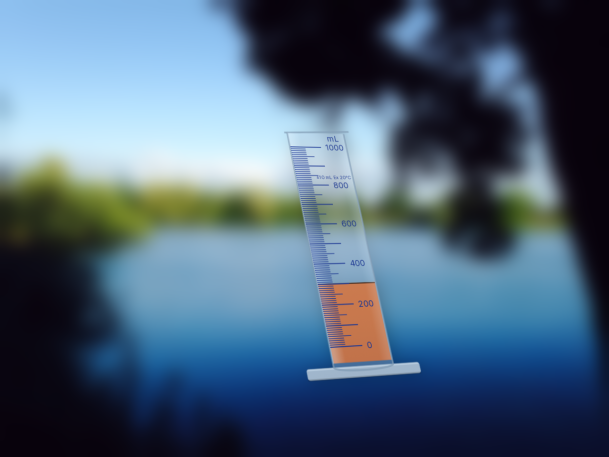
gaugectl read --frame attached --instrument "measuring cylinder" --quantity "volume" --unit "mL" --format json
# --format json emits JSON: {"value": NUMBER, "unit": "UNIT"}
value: {"value": 300, "unit": "mL"}
